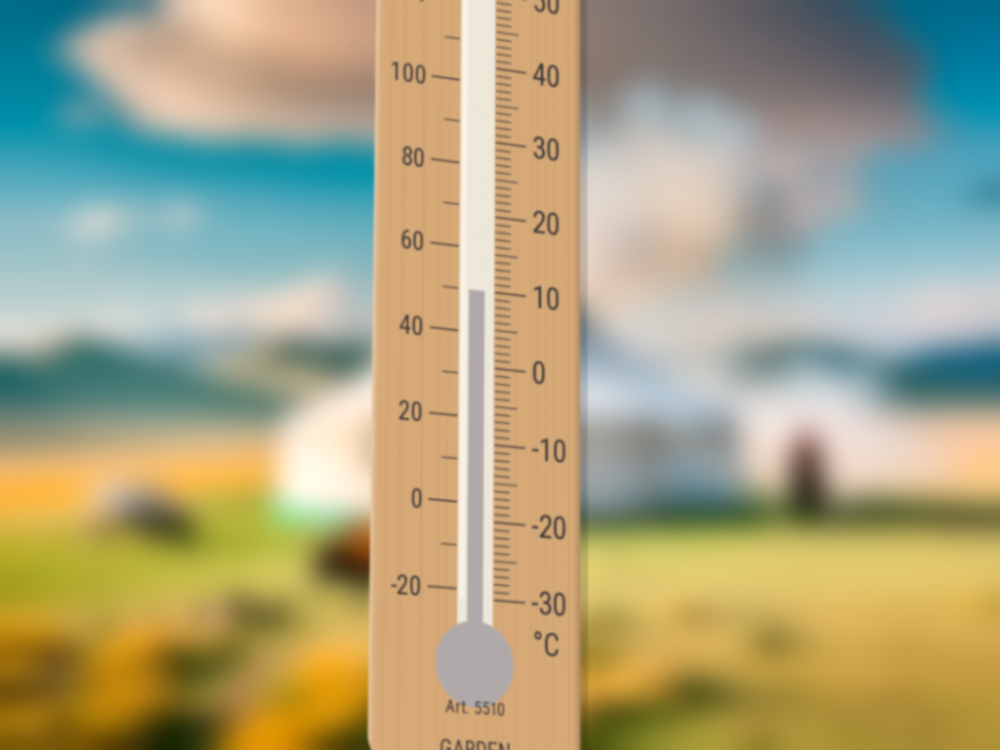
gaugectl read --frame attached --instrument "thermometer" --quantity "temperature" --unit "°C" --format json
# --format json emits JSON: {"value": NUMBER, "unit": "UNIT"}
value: {"value": 10, "unit": "°C"}
